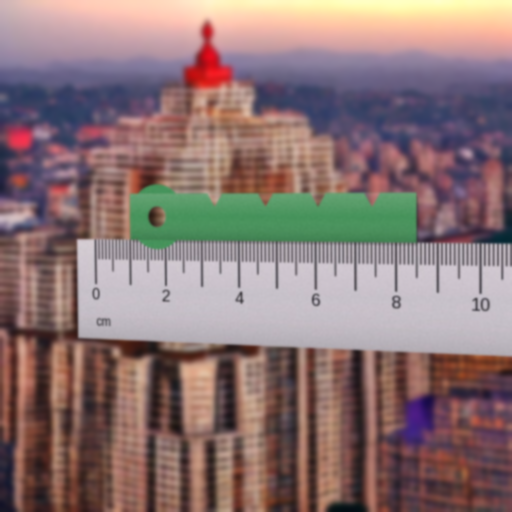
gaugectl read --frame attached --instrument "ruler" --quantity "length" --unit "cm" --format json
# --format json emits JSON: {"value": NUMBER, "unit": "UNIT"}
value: {"value": 7.5, "unit": "cm"}
